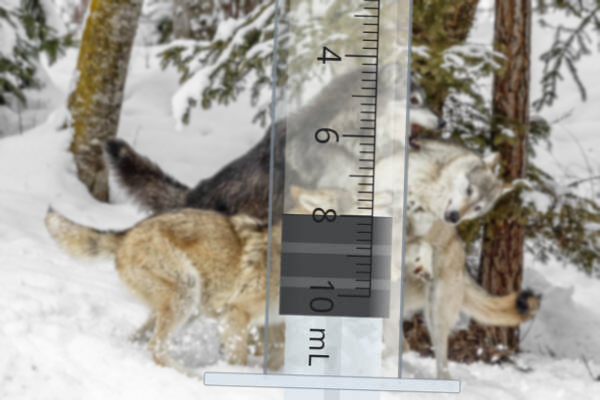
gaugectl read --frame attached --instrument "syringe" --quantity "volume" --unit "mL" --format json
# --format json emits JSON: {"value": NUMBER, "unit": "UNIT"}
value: {"value": 8, "unit": "mL"}
